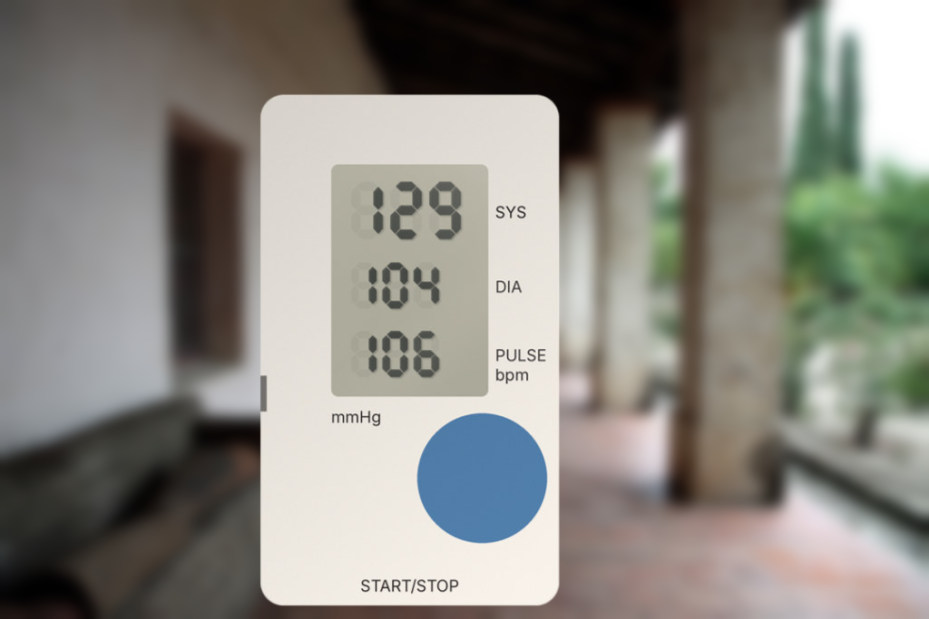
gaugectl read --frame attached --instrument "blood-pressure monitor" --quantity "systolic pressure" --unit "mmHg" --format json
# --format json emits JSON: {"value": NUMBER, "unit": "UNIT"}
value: {"value": 129, "unit": "mmHg"}
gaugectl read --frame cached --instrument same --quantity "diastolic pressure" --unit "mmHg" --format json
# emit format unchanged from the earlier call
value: {"value": 104, "unit": "mmHg"}
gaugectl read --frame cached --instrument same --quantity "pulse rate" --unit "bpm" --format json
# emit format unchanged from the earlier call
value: {"value": 106, "unit": "bpm"}
